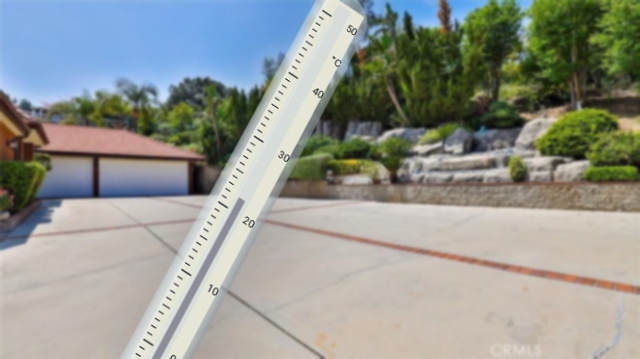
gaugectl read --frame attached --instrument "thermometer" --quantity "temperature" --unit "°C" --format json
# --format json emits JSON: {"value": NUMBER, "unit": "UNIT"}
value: {"value": 22, "unit": "°C"}
